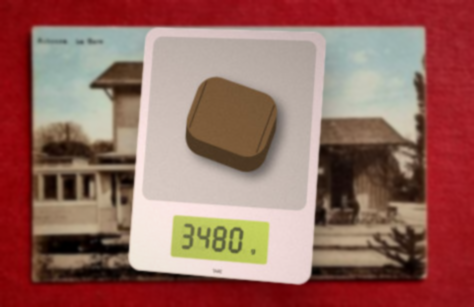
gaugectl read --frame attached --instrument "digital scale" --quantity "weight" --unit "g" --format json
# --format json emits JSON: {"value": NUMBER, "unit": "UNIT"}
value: {"value": 3480, "unit": "g"}
